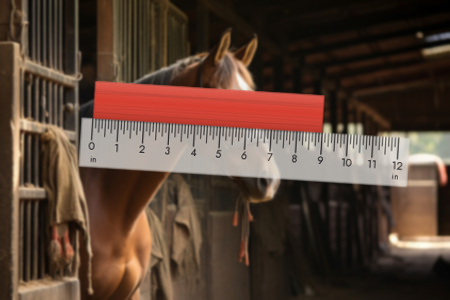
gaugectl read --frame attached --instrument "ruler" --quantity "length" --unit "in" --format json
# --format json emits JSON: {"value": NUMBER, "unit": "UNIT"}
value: {"value": 9, "unit": "in"}
